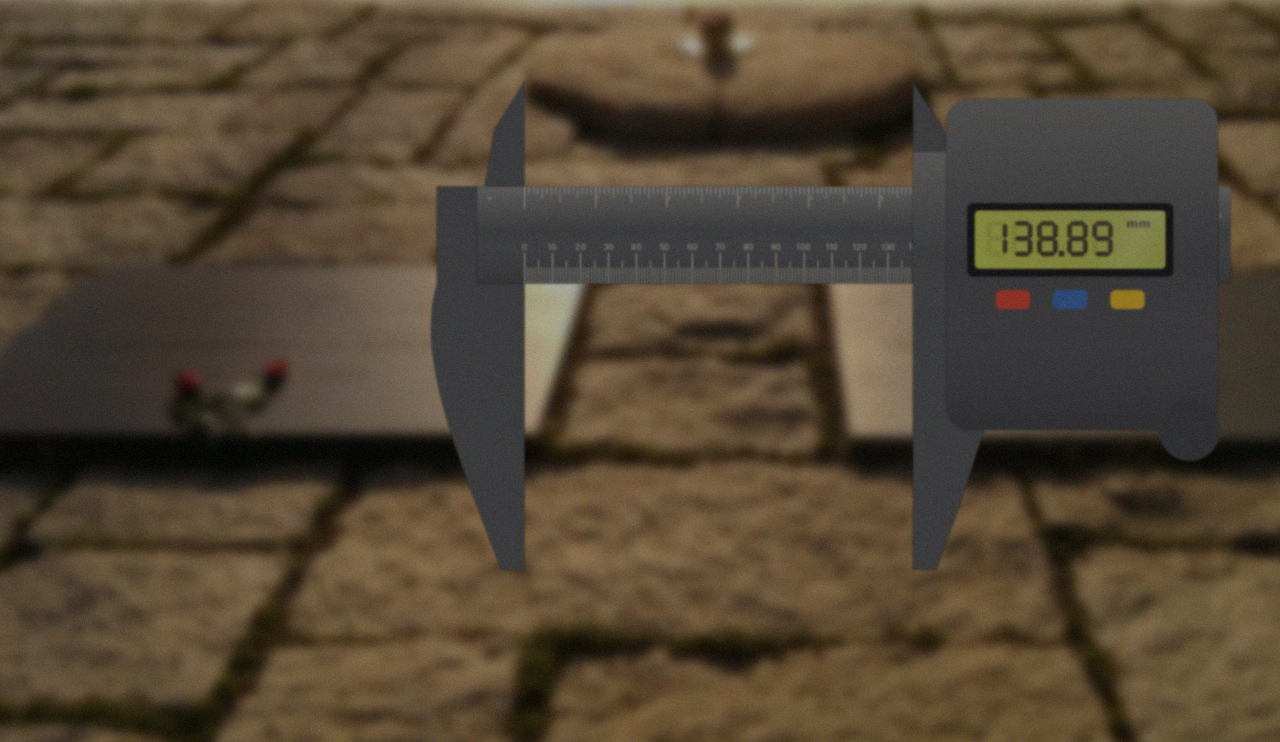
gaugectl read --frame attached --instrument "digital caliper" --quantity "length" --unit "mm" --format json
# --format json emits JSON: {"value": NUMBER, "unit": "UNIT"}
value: {"value": 138.89, "unit": "mm"}
